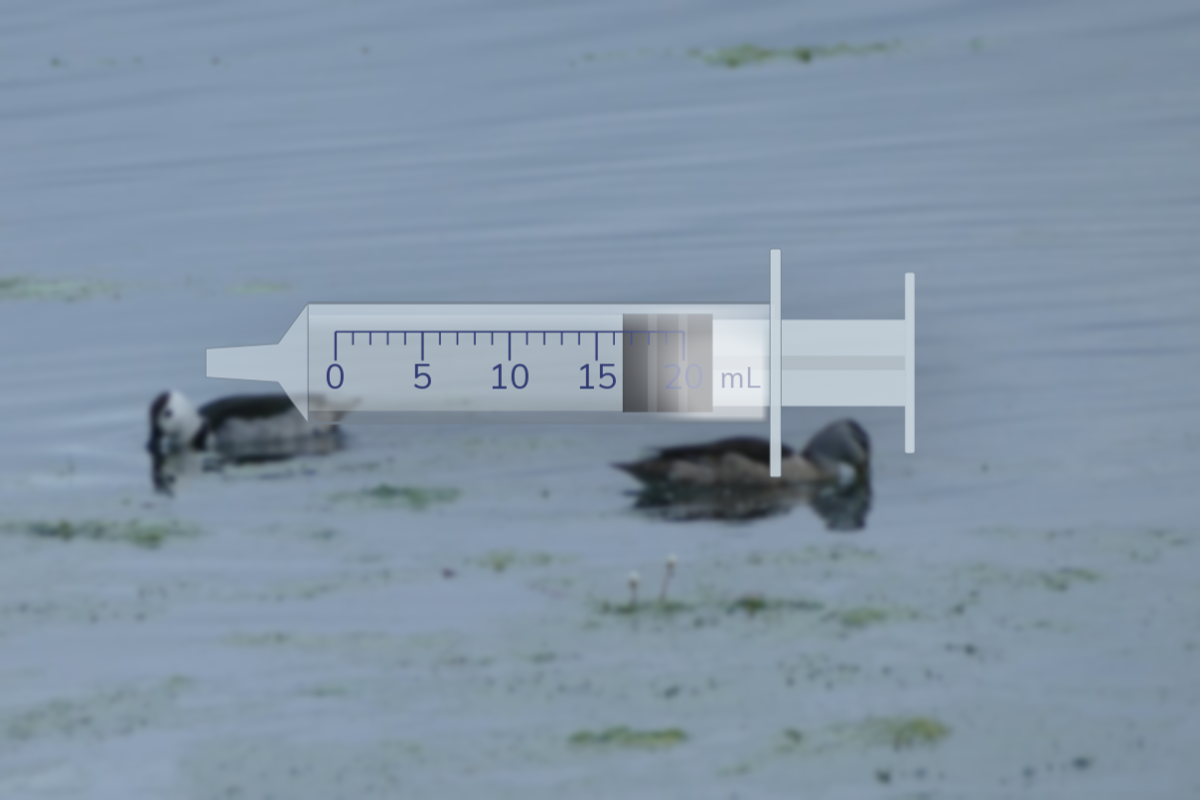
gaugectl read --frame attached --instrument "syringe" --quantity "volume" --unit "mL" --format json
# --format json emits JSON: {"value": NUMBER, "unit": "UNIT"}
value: {"value": 16.5, "unit": "mL"}
